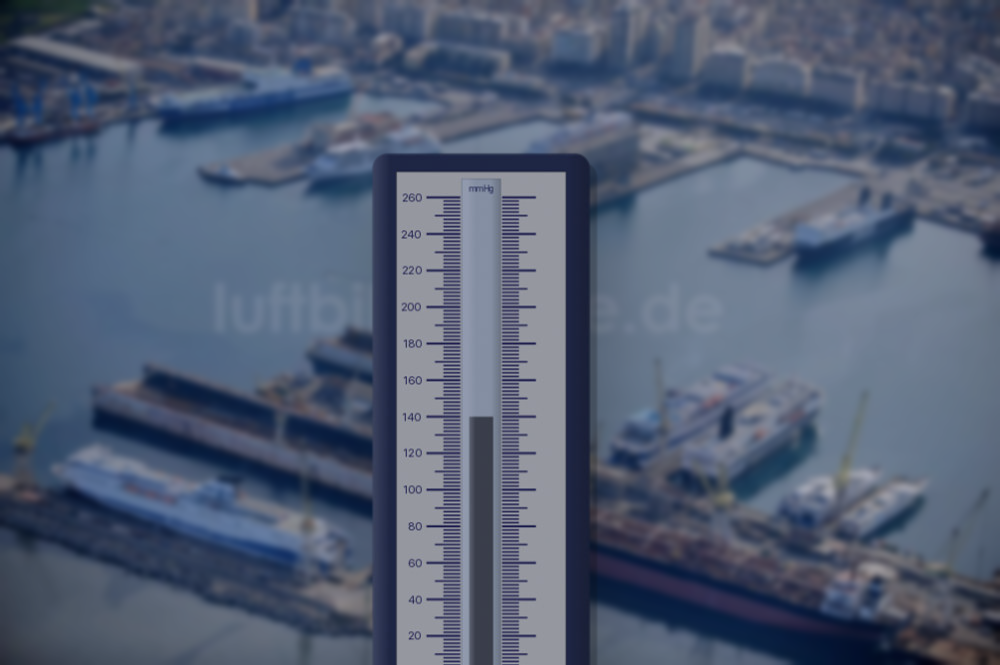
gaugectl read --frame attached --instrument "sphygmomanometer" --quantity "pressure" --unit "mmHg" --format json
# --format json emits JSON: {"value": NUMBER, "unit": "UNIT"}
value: {"value": 140, "unit": "mmHg"}
